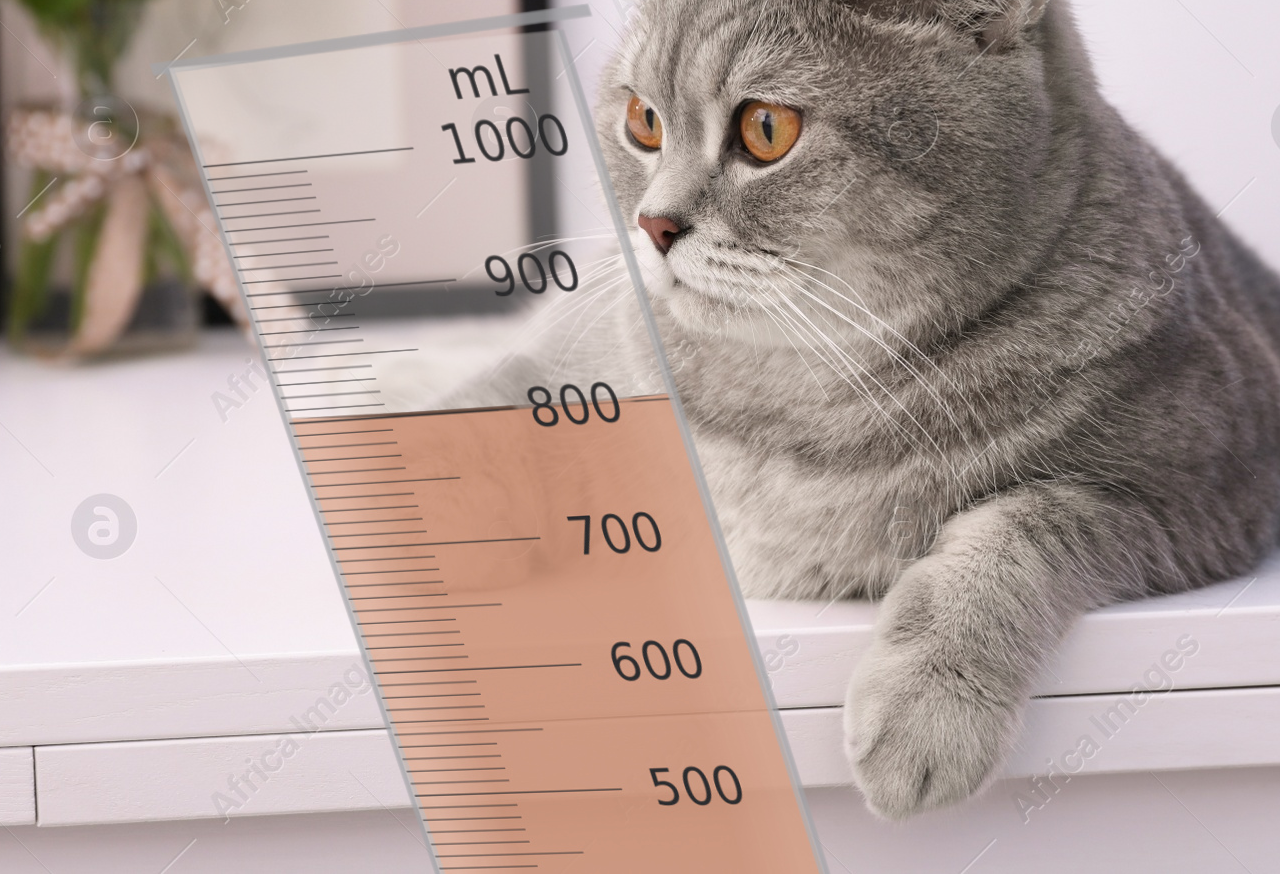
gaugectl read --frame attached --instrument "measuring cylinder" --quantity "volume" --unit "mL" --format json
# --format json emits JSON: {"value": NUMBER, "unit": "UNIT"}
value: {"value": 800, "unit": "mL"}
